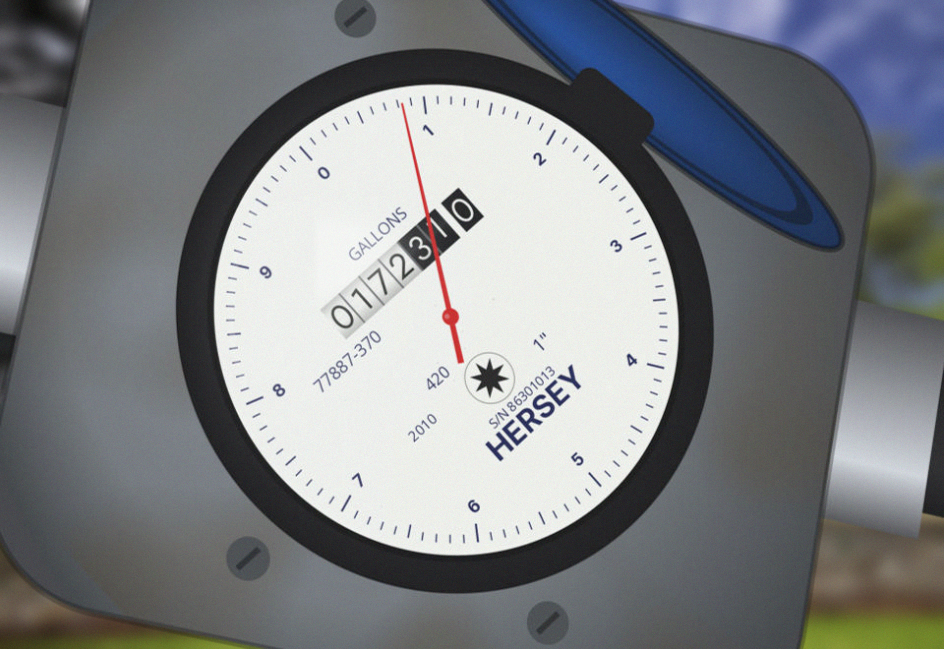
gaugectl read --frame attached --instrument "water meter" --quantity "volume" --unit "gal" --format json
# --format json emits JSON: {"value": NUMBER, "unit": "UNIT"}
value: {"value": 172310.8, "unit": "gal"}
